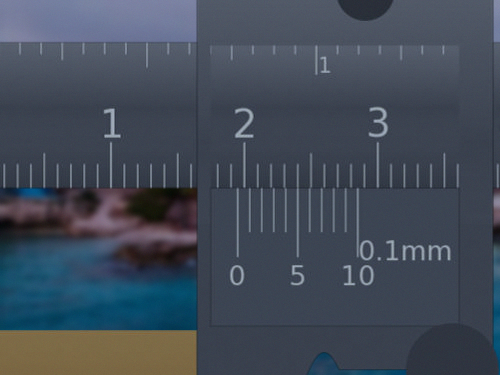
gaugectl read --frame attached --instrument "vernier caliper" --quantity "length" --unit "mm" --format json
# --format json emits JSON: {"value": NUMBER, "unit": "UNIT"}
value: {"value": 19.5, "unit": "mm"}
